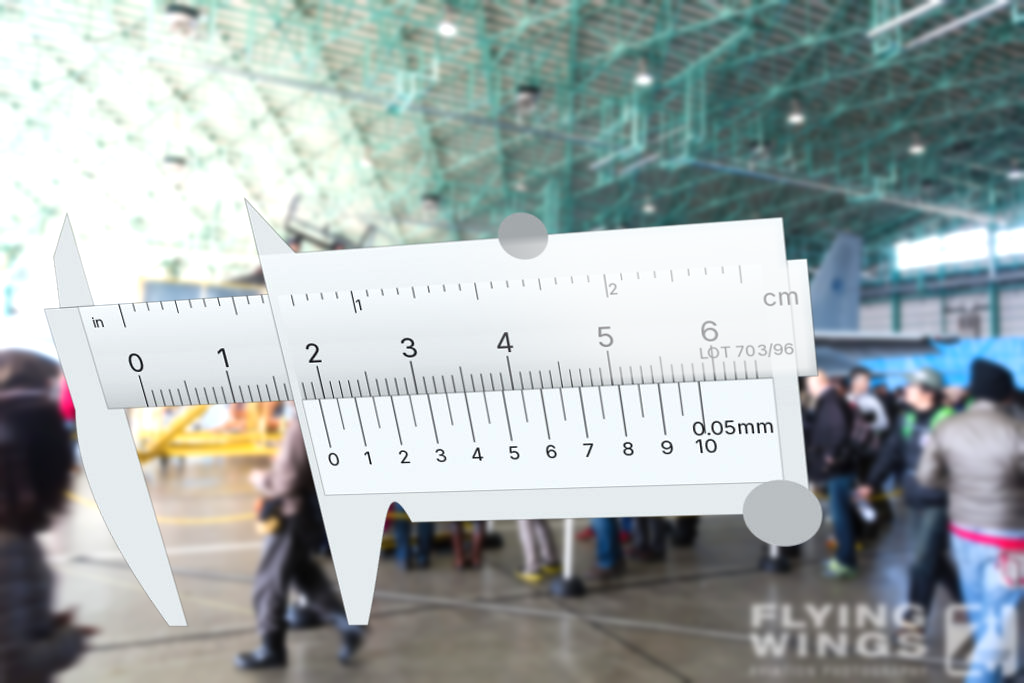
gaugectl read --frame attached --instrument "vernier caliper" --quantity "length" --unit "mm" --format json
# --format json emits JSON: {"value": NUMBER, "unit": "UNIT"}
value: {"value": 19.4, "unit": "mm"}
